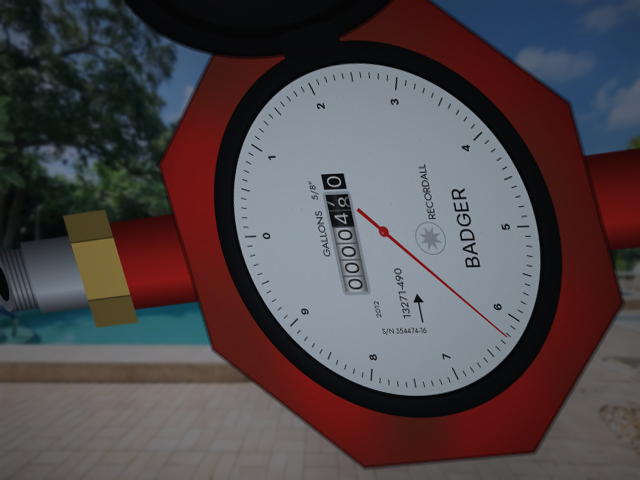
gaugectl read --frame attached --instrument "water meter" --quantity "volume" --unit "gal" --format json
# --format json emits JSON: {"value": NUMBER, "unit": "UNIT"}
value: {"value": 476.2, "unit": "gal"}
